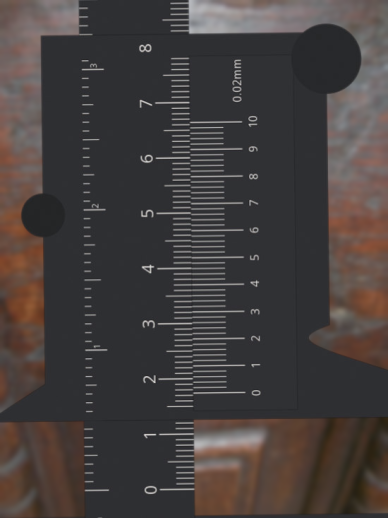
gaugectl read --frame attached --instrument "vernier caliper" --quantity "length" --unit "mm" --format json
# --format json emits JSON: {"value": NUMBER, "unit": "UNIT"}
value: {"value": 17.4, "unit": "mm"}
